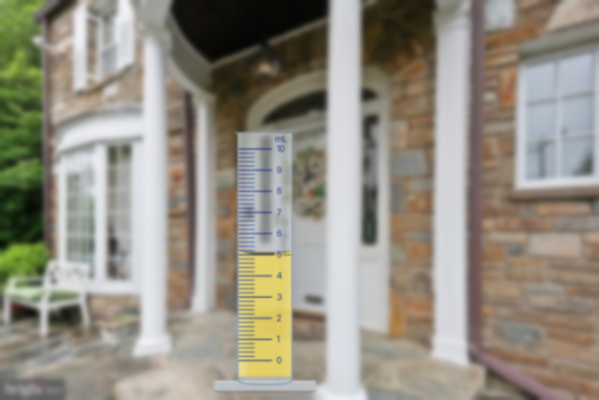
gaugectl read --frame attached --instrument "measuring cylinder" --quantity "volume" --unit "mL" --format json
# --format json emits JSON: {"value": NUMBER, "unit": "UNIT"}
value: {"value": 5, "unit": "mL"}
